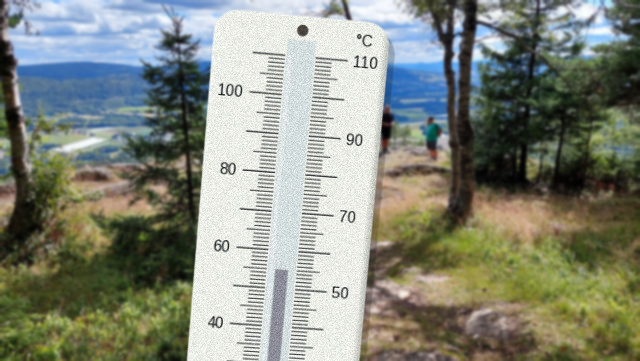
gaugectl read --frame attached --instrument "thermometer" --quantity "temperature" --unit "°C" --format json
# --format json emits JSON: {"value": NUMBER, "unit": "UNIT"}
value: {"value": 55, "unit": "°C"}
